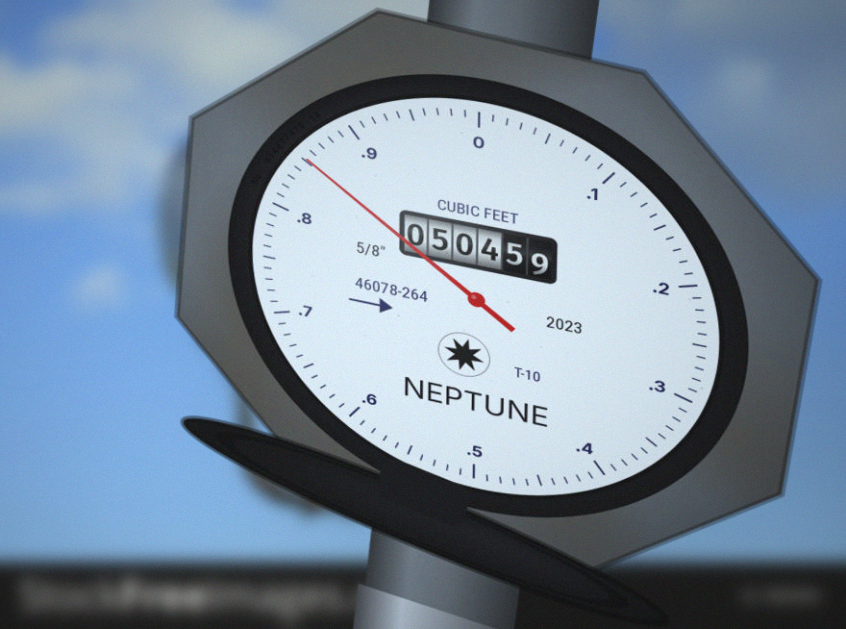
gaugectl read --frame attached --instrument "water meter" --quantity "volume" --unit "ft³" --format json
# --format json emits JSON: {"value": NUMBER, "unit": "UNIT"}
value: {"value": 50458.85, "unit": "ft³"}
